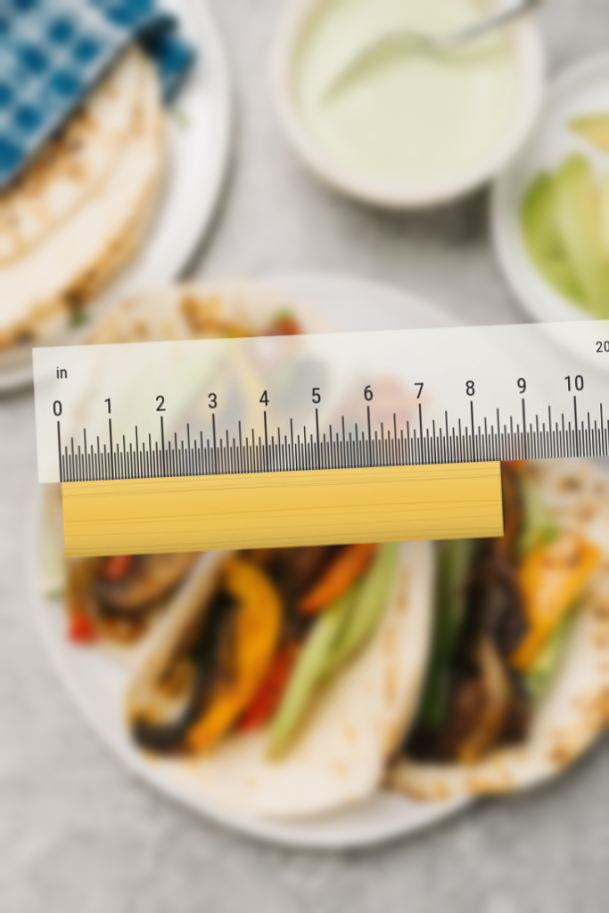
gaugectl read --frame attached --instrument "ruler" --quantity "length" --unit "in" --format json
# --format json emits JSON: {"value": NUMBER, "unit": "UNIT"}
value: {"value": 8.5, "unit": "in"}
